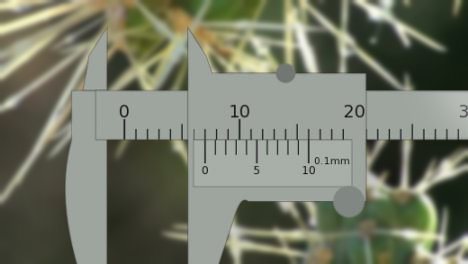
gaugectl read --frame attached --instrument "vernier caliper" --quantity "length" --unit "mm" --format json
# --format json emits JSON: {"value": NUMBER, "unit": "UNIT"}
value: {"value": 7.0, "unit": "mm"}
